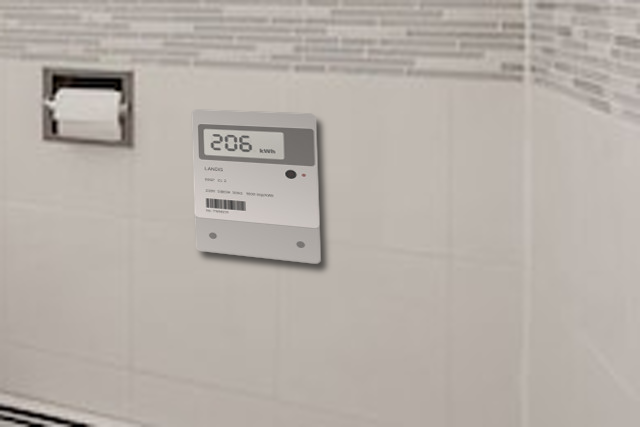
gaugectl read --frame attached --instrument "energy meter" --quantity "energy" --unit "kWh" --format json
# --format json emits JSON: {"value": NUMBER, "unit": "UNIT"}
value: {"value": 206, "unit": "kWh"}
